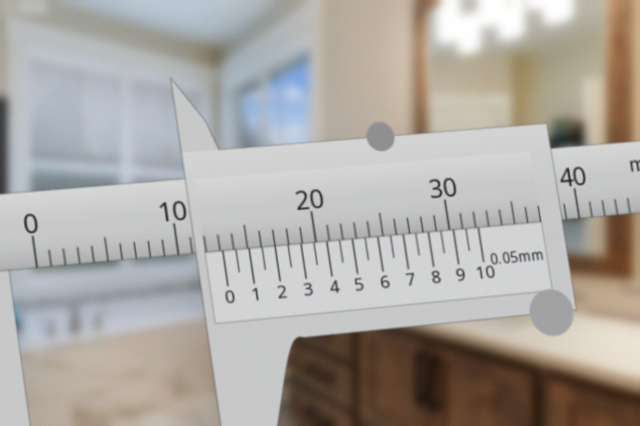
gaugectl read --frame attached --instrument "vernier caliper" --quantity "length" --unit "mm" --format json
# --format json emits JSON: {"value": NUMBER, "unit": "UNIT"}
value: {"value": 13.2, "unit": "mm"}
